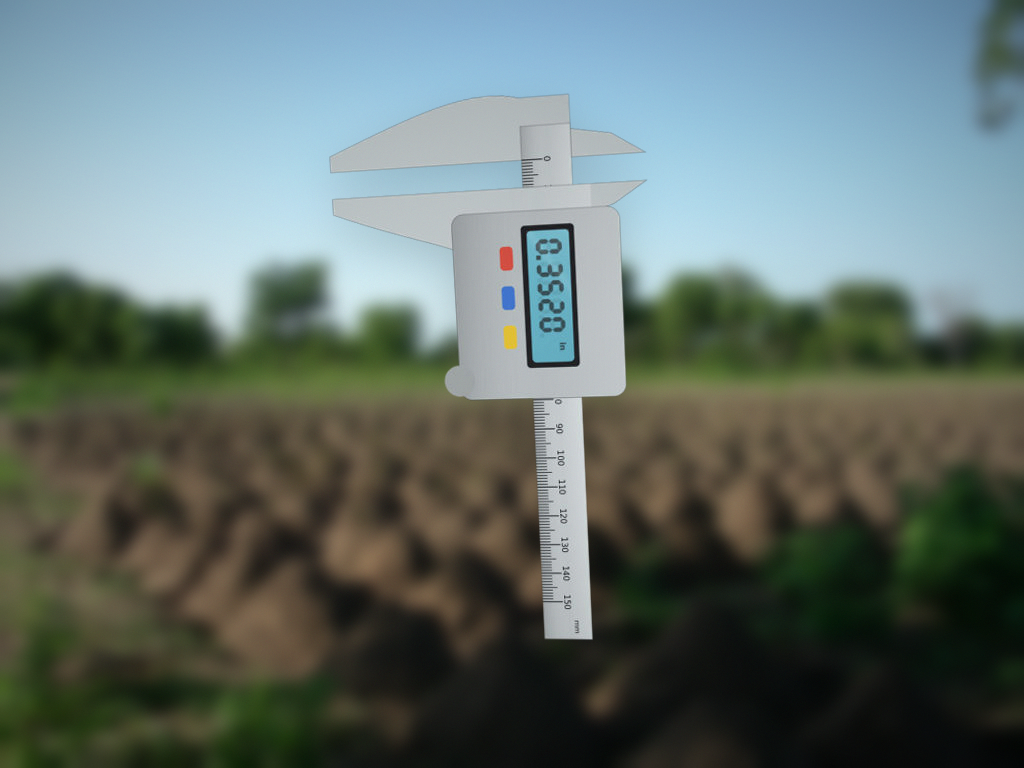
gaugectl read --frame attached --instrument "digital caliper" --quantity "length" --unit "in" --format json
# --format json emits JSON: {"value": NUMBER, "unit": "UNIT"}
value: {"value": 0.3520, "unit": "in"}
